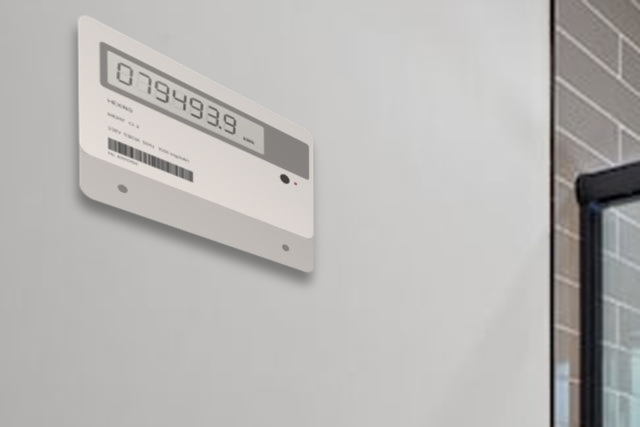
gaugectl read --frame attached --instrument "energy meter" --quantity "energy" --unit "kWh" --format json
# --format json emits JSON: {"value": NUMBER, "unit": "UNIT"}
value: {"value": 79493.9, "unit": "kWh"}
